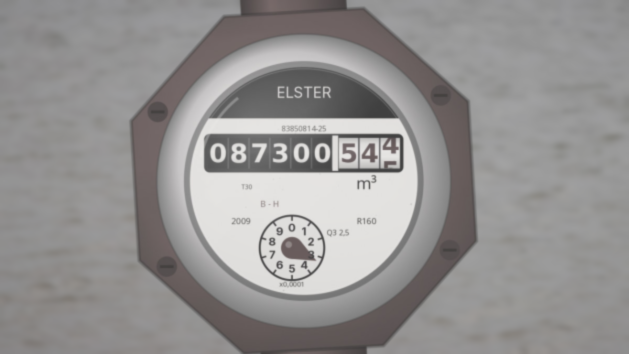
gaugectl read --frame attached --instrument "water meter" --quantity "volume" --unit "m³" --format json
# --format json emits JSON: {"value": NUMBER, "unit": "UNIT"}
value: {"value": 87300.5443, "unit": "m³"}
